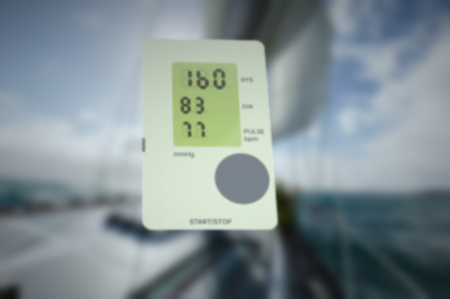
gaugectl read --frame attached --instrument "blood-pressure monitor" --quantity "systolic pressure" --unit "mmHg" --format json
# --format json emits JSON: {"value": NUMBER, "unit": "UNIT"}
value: {"value": 160, "unit": "mmHg"}
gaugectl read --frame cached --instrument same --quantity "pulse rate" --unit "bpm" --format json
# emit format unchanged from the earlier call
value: {"value": 77, "unit": "bpm"}
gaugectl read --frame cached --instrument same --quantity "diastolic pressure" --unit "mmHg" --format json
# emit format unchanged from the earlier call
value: {"value": 83, "unit": "mmHg"}
